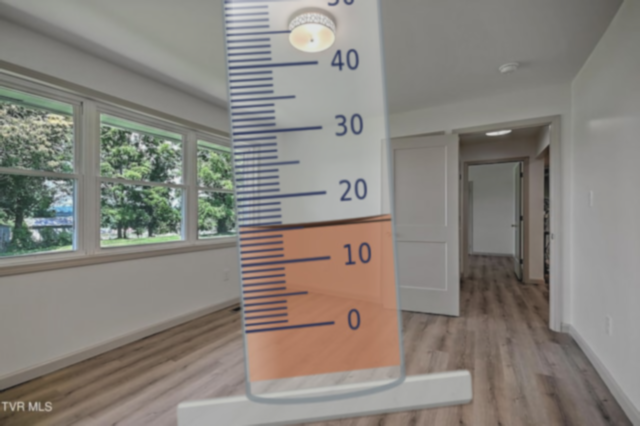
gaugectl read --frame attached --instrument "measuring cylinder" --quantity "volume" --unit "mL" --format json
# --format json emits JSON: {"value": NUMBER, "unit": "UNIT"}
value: {"value": 15, "unit": "mL"}
